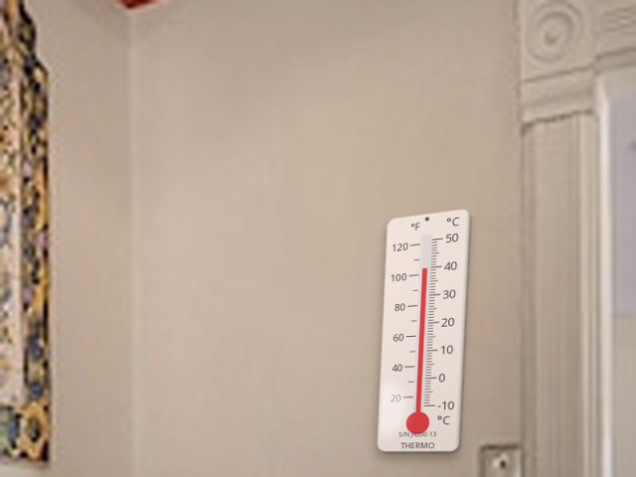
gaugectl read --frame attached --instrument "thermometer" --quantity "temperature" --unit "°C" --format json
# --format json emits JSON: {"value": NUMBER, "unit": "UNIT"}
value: {"value": 40, "unit": "°C"}
